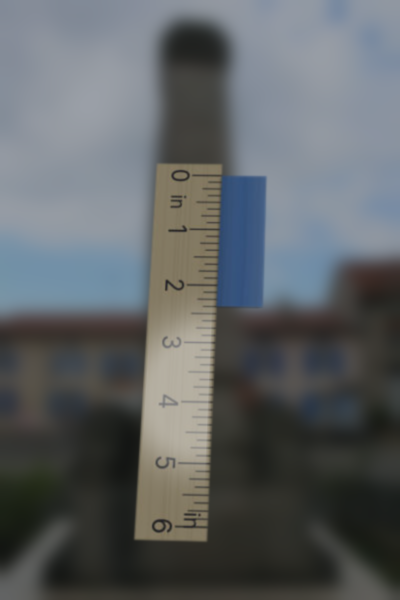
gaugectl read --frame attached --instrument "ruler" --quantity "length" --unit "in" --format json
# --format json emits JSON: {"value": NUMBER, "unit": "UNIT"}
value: {"value": 2.375, "unit": "in"}
